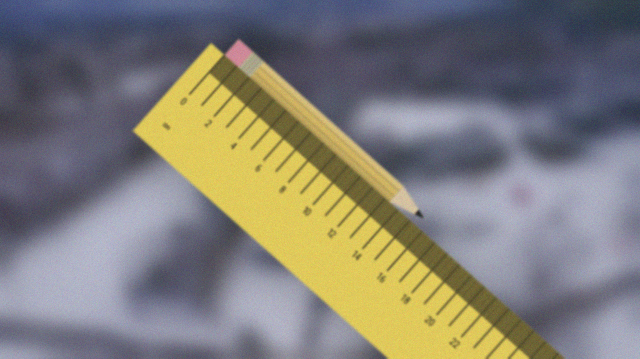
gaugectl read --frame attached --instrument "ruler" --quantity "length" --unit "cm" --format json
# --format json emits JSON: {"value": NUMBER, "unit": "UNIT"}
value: {"value": 15.5, "unit": "cm"}
